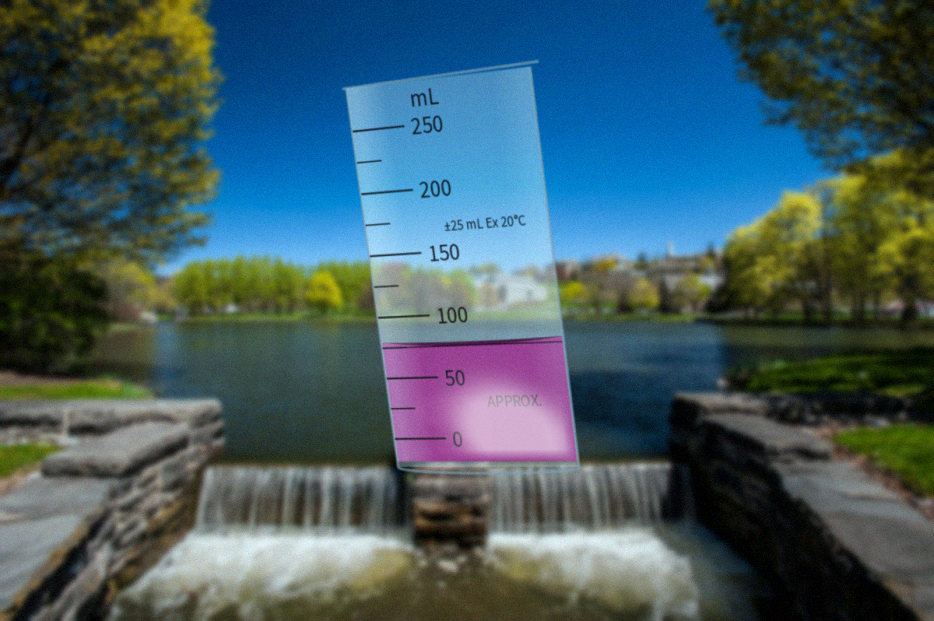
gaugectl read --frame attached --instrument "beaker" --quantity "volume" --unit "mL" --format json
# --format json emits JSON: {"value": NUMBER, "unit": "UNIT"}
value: {"value": 75, "unit": "mL"}
